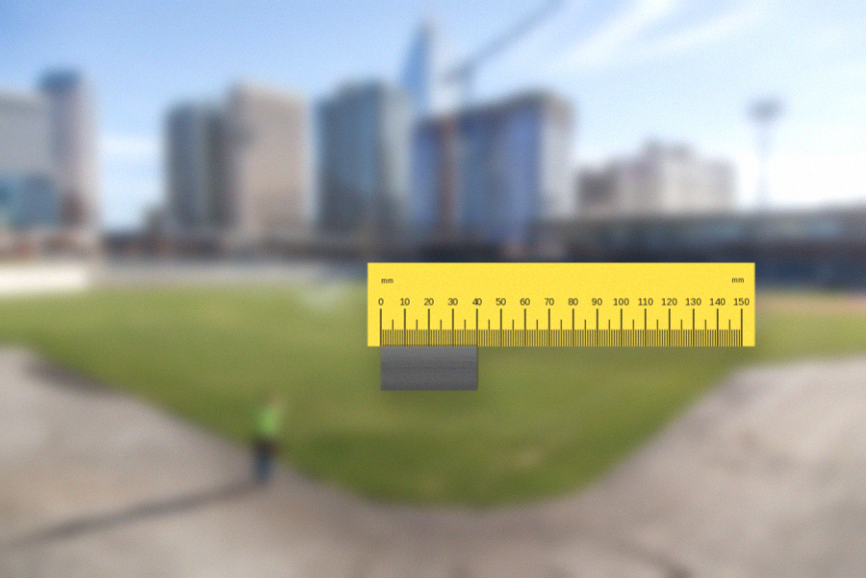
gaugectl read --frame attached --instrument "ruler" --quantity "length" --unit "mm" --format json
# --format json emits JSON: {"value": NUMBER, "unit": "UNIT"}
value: {"value": 40, "unit": "mm"}
